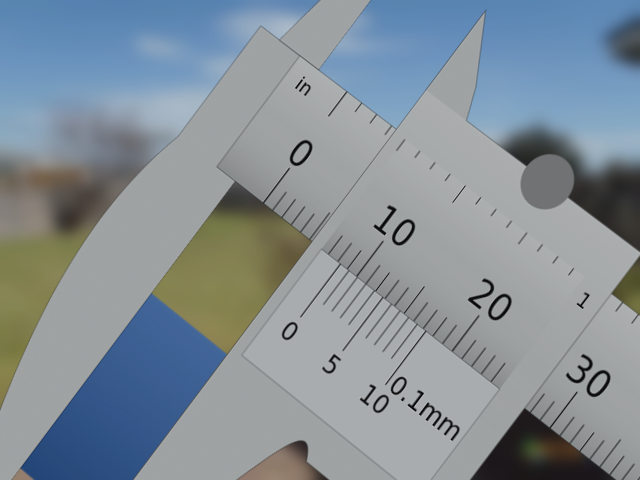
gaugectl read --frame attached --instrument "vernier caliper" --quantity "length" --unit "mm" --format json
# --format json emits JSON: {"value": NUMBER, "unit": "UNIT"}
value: {"value": 8.3, "unit": "mm"}
